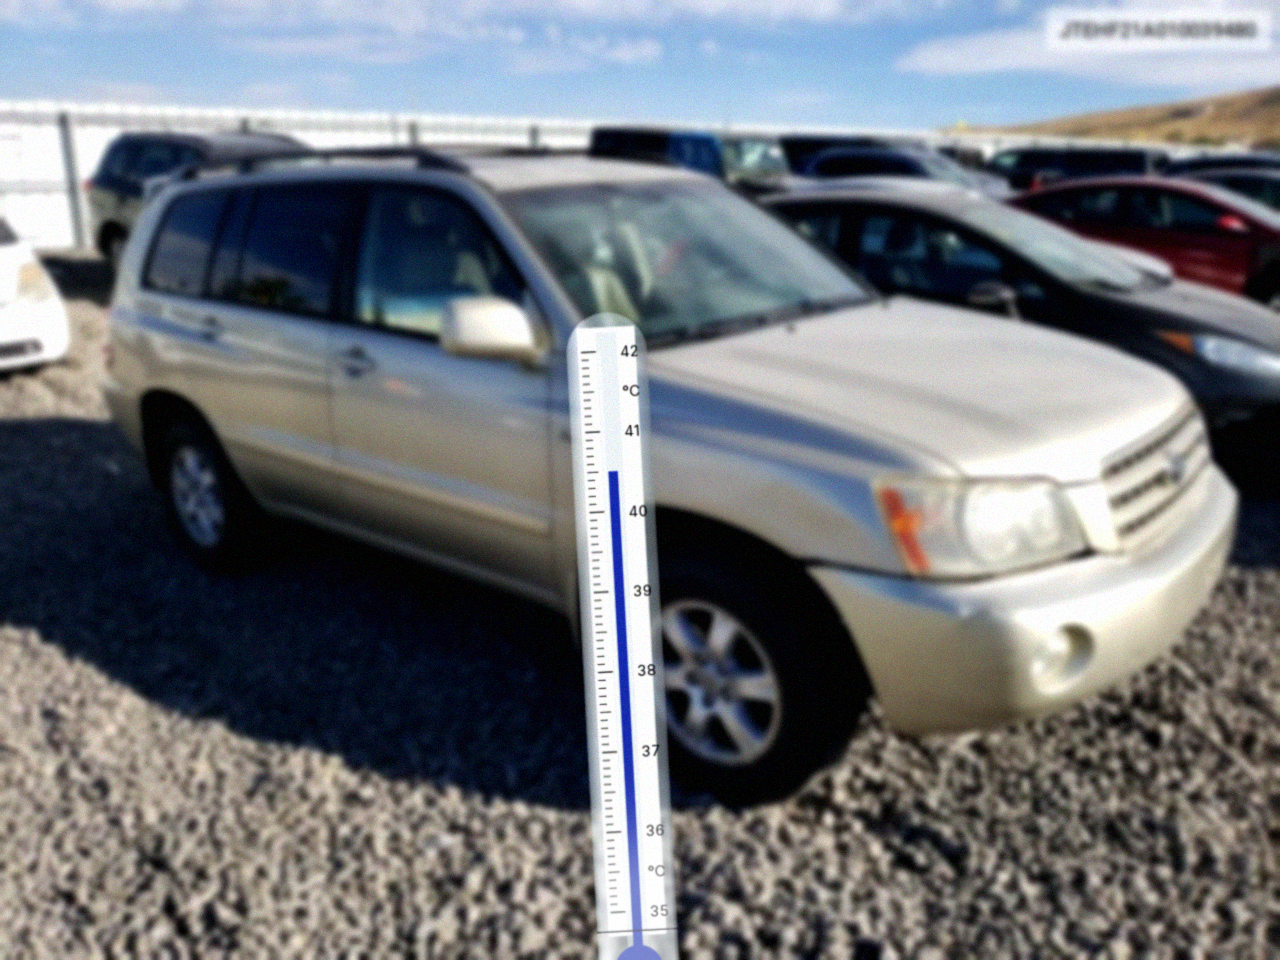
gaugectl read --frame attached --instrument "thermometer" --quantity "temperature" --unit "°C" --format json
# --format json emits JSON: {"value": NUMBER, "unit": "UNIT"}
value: {"value": 40.5, "unit": "°C"}
